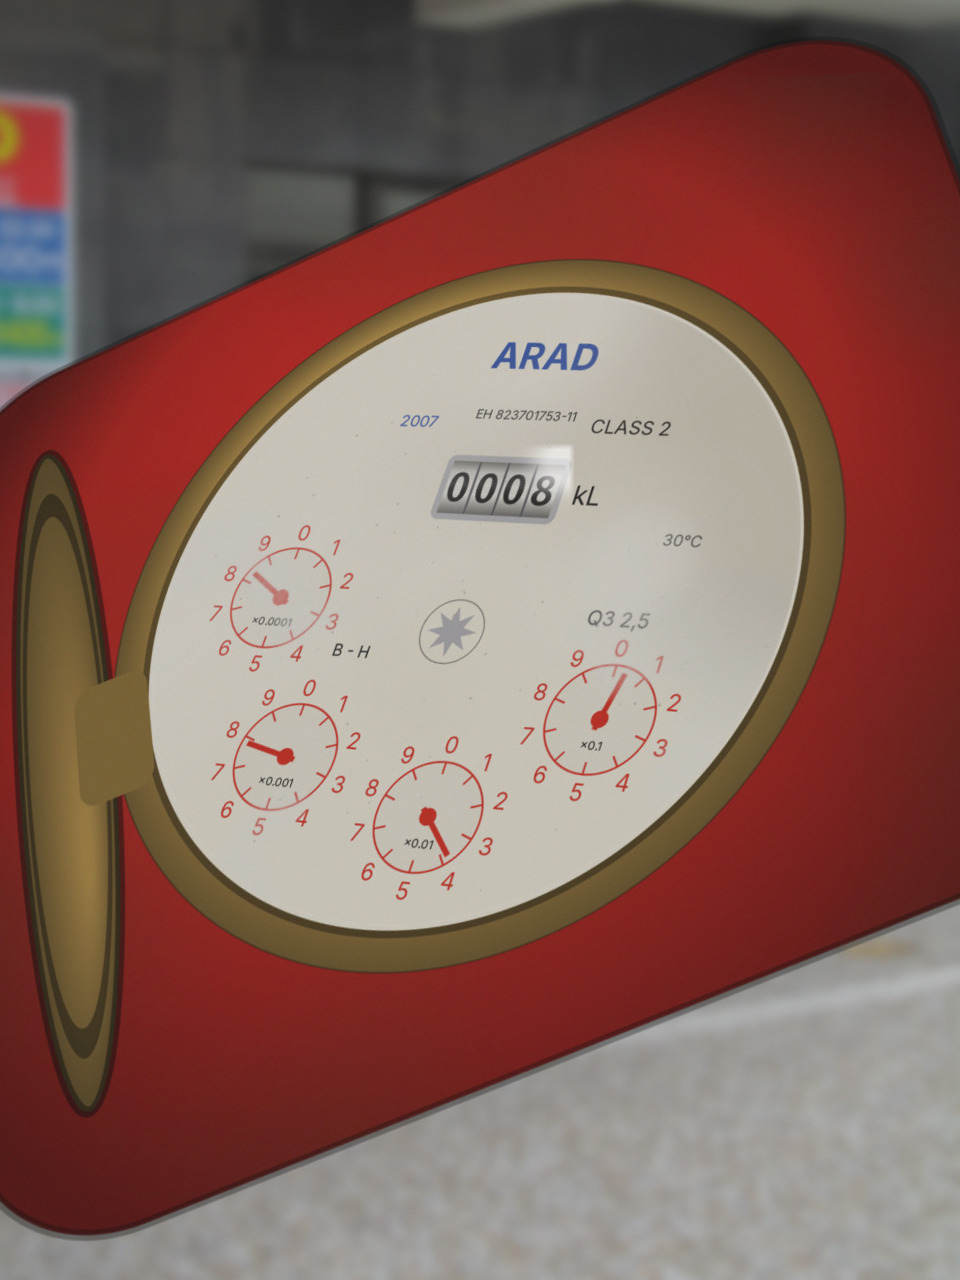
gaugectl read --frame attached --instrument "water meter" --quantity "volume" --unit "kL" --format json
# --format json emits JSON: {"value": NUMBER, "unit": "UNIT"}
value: {"value": 8.0378, "unit": "kL"}
